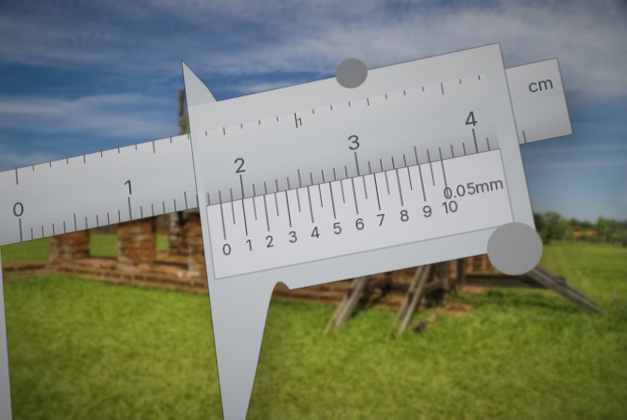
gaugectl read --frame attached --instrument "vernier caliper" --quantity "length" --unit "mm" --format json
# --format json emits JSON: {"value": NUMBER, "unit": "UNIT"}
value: {"value": 18.0, "unit": "mm"}
